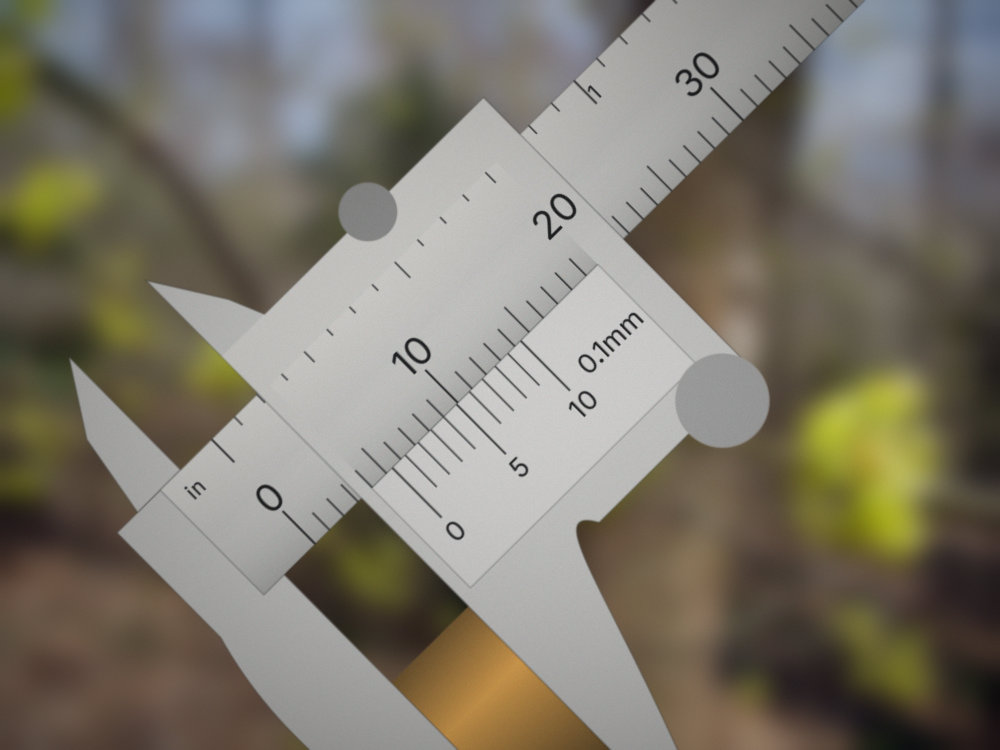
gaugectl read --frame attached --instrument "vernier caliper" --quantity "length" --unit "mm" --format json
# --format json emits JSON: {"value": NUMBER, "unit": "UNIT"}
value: {"value": 5.4, "unit": "mm"}
